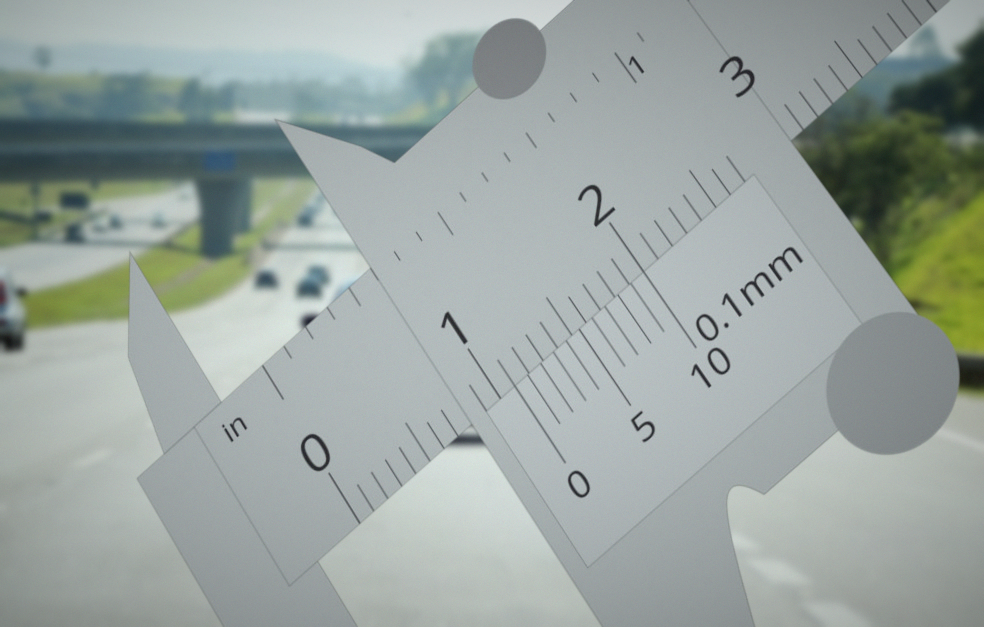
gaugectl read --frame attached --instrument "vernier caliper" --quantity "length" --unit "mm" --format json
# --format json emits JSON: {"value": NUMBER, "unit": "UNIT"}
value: {"value": 11.0, "unit": "mm"}
